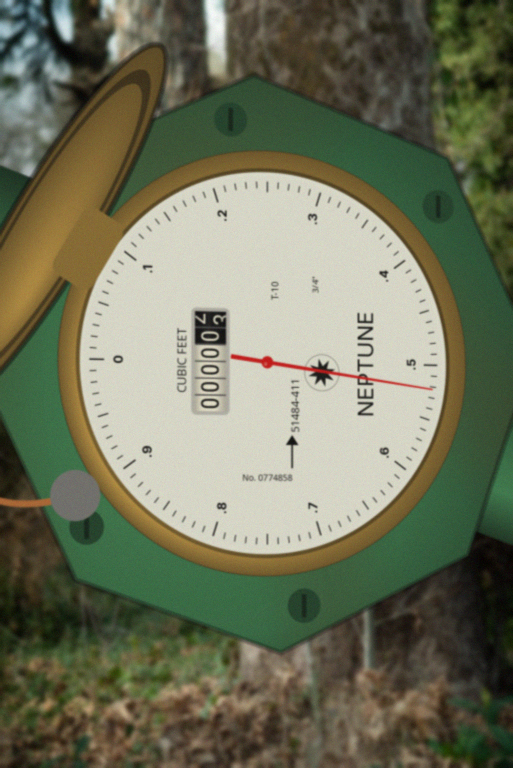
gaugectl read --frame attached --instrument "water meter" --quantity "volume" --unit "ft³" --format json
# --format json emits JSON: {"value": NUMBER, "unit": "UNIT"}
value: {"value": 2.52, "unit": "ft³"}
